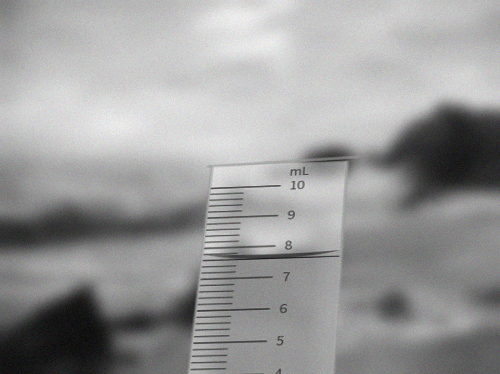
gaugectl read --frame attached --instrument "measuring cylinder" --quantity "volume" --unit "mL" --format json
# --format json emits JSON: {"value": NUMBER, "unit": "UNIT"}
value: {"value": 7.6, "unit": "mL"}
